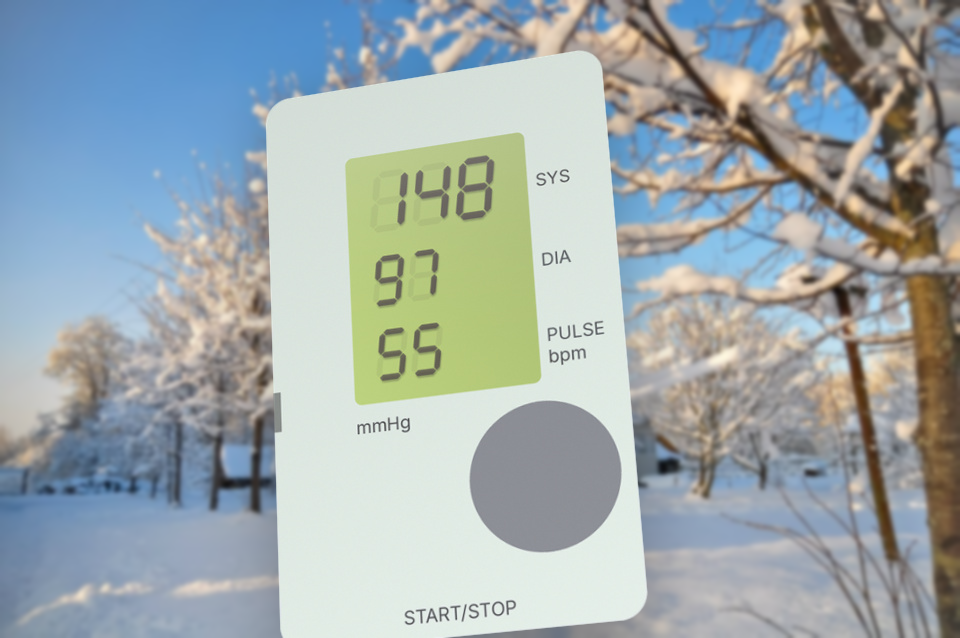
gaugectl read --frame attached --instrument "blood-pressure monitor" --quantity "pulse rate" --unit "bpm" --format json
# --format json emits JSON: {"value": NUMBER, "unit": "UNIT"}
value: {"value": 55, "unit": "bpm"}
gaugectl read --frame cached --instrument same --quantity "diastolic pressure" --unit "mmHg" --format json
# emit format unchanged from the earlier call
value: {"value": 97, "unit": "mmHg"}
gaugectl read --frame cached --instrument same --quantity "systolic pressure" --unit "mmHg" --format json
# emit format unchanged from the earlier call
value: {"value": 148, "unit": "mmHg"}
